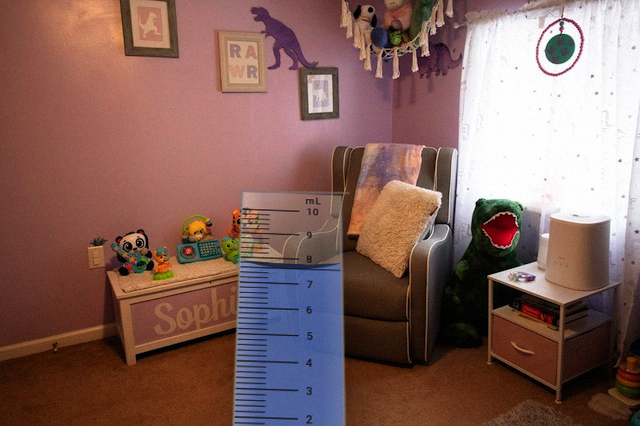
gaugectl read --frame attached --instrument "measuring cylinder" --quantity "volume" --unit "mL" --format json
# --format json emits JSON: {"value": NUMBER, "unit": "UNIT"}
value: {"value": 7.6, "unit": "mL"}
